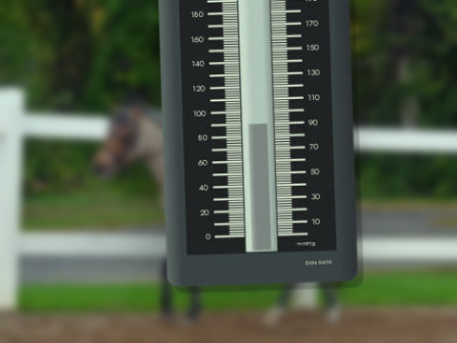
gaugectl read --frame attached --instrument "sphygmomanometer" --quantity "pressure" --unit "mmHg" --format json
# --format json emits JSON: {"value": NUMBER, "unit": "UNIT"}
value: {"value": 90, "unit": "mmHg"}
